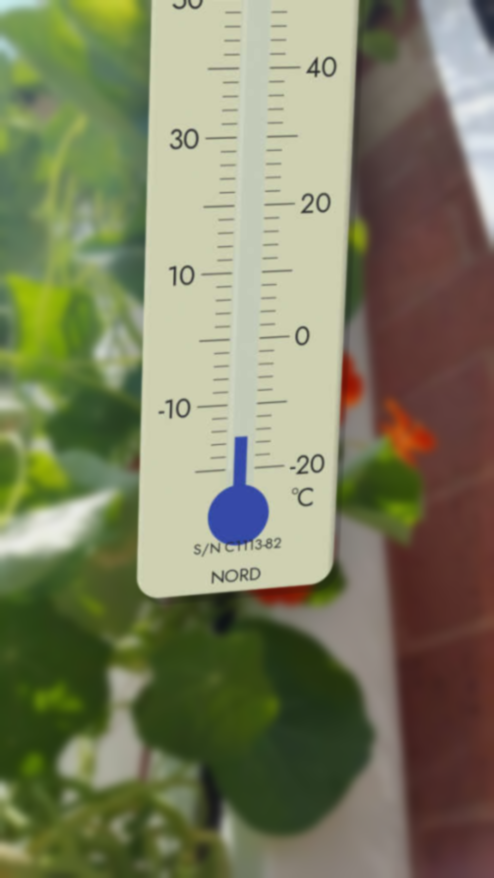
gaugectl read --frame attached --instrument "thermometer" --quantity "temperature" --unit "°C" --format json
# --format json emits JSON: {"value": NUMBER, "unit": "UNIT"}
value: {"value": -15, "unit": "°C"}
